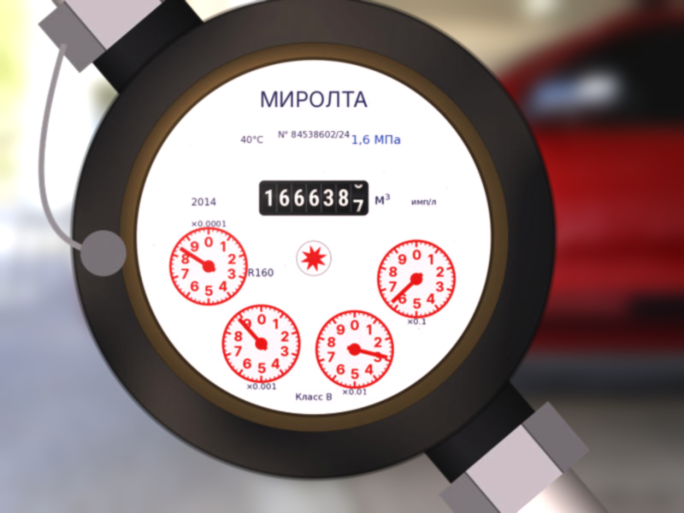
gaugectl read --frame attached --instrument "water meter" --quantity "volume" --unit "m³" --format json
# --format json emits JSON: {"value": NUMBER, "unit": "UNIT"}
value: {"value": 1666386.6288, "unit": "m³"}
